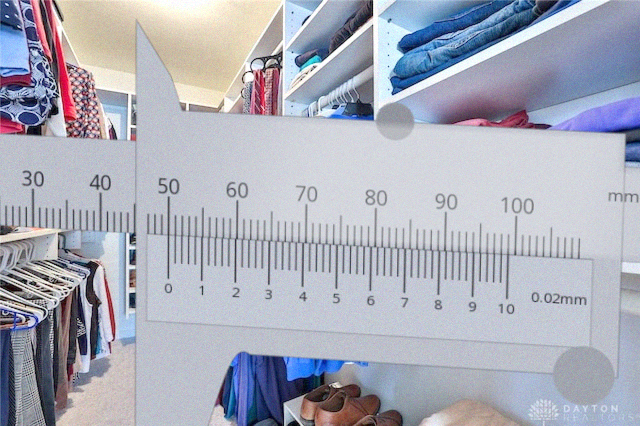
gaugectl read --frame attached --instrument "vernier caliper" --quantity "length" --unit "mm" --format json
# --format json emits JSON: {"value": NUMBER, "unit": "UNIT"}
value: {"value": 50.0, "unit": "mm"}
